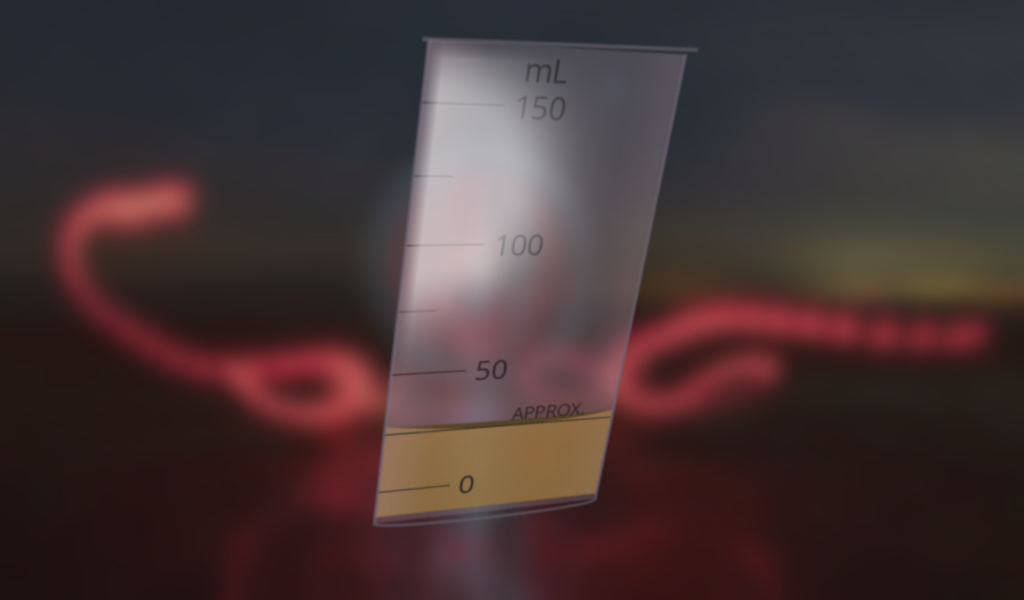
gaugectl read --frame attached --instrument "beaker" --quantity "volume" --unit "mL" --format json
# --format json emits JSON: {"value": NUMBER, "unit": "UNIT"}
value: {"value": 25, "unit": "mL"}
